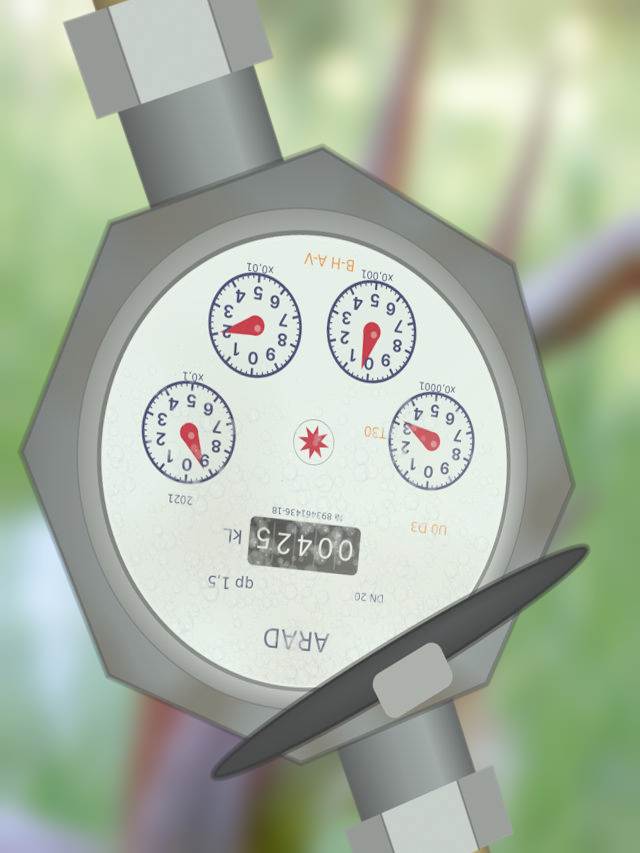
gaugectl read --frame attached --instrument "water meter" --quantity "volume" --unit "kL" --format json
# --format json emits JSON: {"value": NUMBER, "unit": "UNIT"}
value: {"value": 424.9203, "unit": "kL"}
